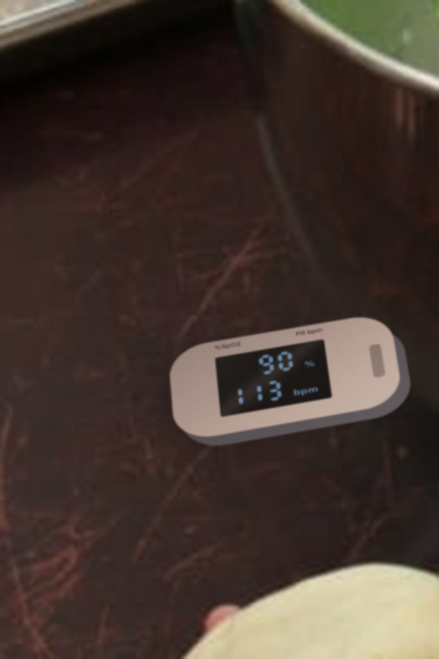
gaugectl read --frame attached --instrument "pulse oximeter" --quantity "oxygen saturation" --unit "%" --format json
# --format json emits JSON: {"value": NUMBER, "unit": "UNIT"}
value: {"value": 90, "unit": "%"}
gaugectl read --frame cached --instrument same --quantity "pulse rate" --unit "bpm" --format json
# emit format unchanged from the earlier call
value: {"value": 113, "unit": "bpm"}
